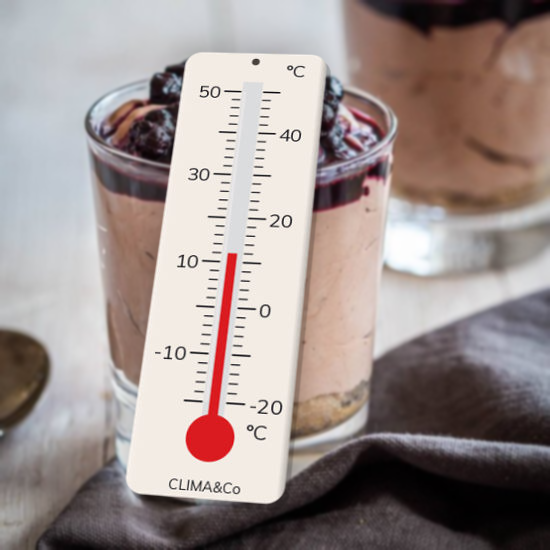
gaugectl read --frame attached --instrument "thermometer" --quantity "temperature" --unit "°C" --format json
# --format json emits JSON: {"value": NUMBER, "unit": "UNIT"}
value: {"value": 12, "unit": "°C"}
